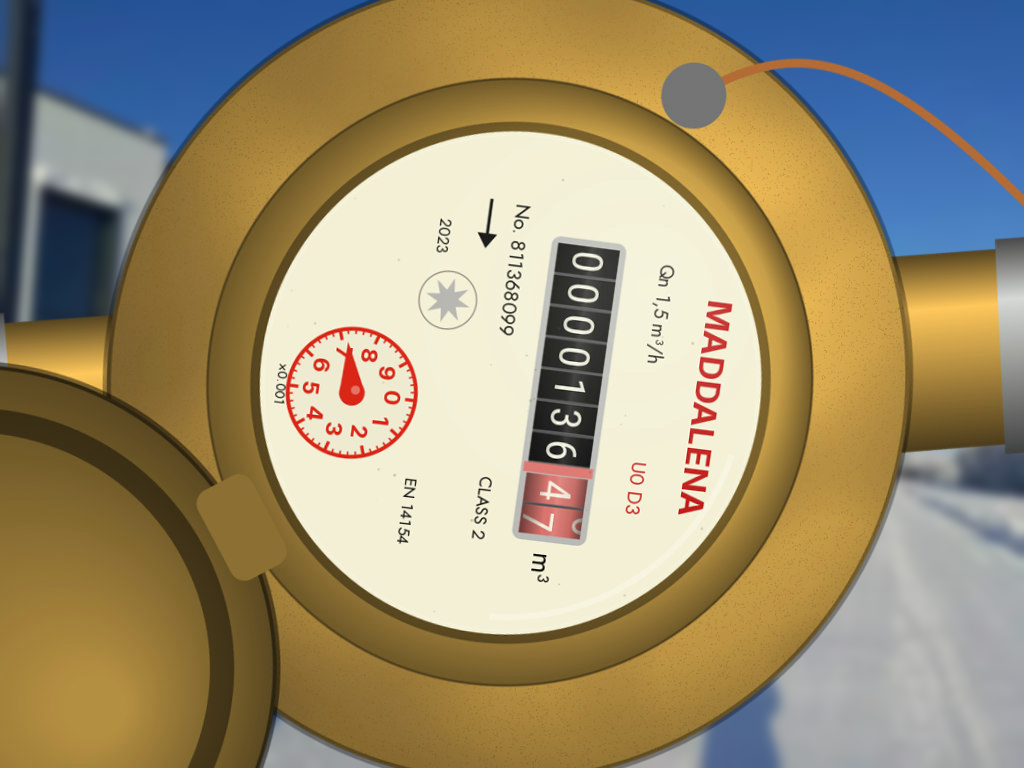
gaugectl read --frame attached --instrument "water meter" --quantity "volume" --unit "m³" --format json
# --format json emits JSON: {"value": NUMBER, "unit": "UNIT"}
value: {"value": 136.467, "unit": "m³"}
